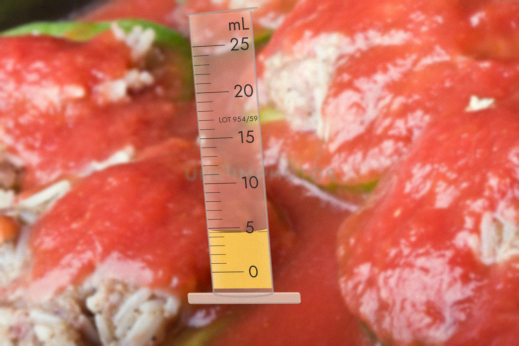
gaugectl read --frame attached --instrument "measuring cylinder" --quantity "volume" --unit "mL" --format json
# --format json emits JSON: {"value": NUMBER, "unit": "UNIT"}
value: {"value": 4.5, "unit": "mL"}
